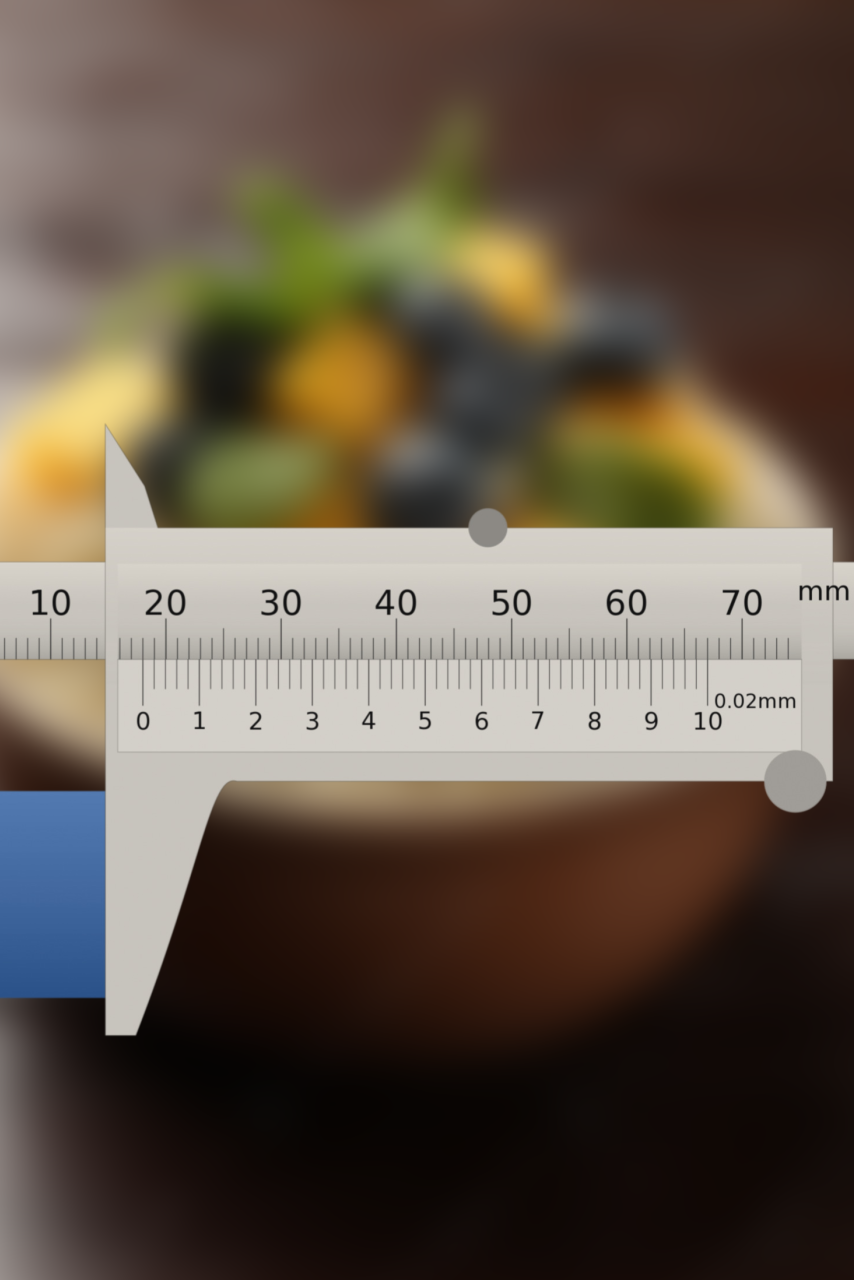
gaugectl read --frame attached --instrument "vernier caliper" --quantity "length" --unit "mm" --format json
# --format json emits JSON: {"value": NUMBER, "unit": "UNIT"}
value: {"value": 18.0, "unit": "mm"}
